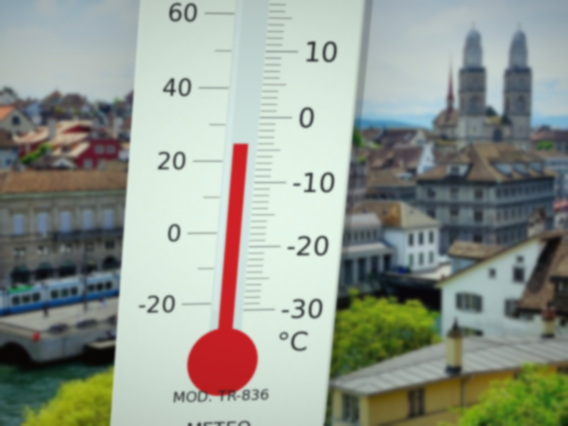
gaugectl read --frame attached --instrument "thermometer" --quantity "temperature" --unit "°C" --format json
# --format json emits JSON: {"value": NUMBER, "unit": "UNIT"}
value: {"value": -4, "unit": "°C"}
